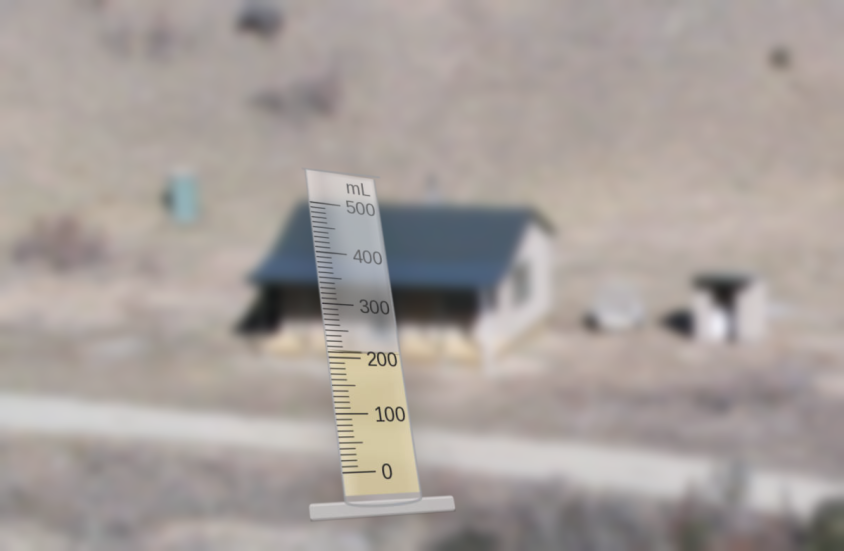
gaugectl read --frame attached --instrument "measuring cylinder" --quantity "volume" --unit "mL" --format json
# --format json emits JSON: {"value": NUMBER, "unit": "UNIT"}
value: {"value": 210, "unit": "mL"}
